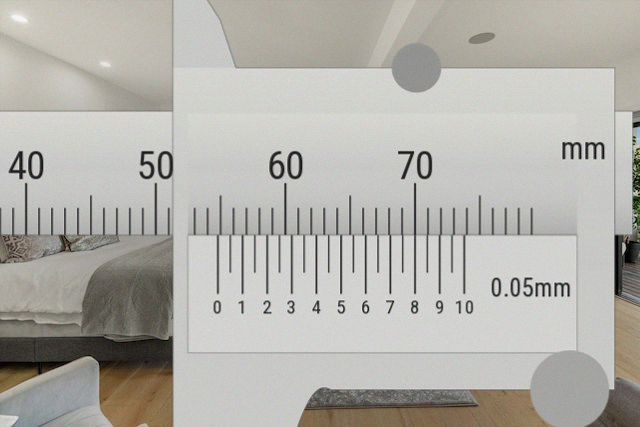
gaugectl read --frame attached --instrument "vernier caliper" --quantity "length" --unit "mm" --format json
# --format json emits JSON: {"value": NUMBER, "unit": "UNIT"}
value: {"value": 54.8, "unit": "mm"}
